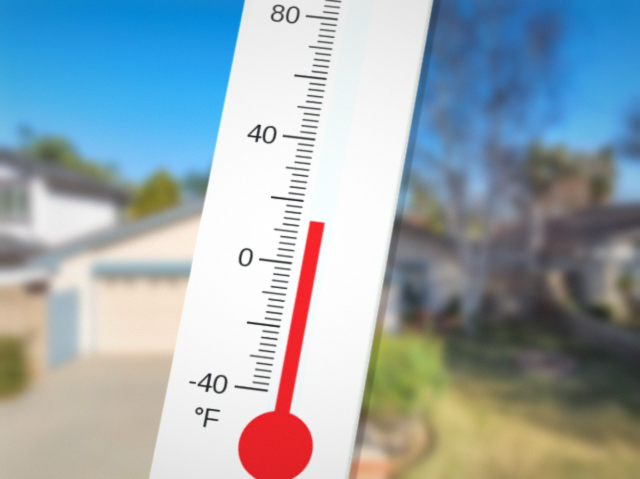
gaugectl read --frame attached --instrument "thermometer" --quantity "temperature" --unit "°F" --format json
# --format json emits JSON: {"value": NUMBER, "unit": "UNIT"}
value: {"value": 14, "unit": "°F"}
